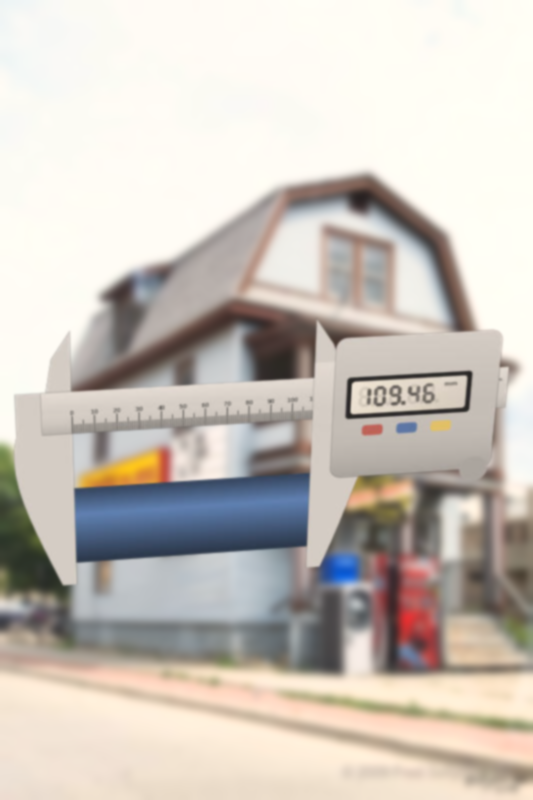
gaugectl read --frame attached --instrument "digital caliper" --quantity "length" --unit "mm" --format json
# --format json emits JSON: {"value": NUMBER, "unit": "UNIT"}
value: {"value": 109.46, "unit": "mm"}
